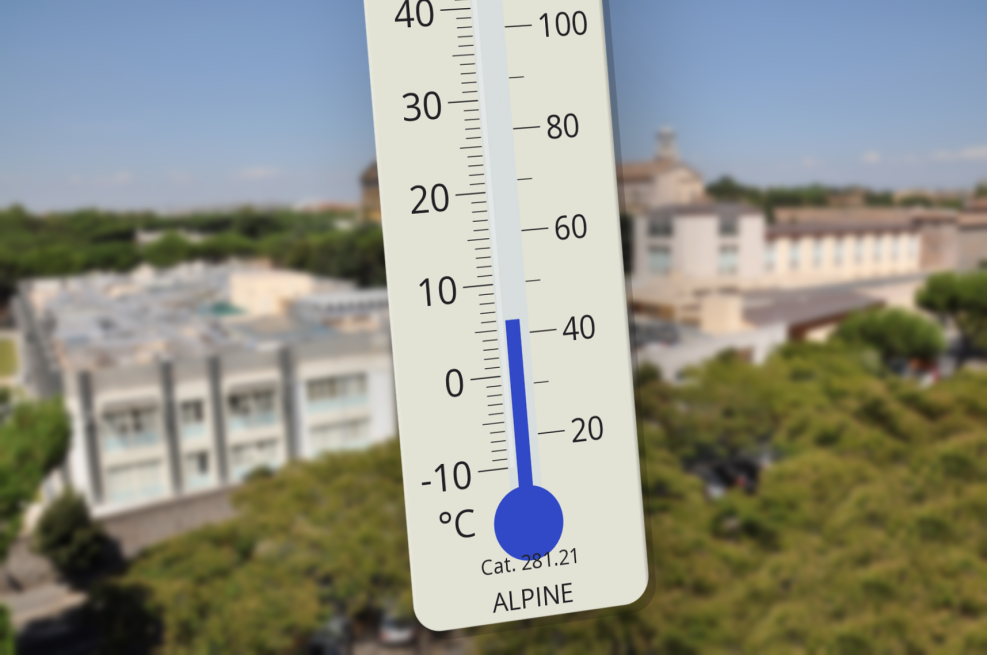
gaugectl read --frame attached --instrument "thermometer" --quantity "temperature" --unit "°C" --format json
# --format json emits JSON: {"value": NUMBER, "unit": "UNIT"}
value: {"value": 6, "unit": "°C"}
